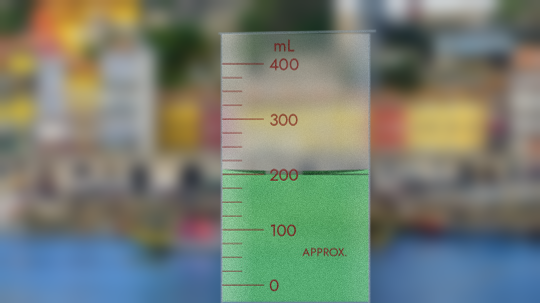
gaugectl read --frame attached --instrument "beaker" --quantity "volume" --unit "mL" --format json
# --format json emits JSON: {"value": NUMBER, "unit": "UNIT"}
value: {"value": 200, "unit": "mL"}
